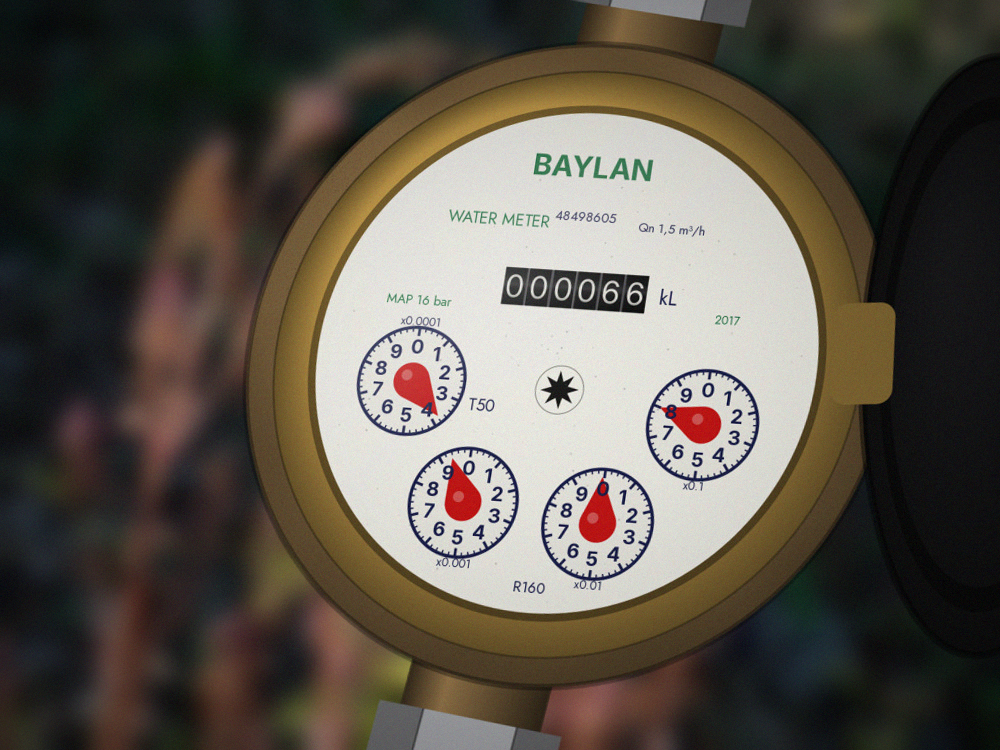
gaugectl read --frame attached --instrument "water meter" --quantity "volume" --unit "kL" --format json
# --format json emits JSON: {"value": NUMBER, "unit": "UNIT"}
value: {"value": 66.7993, "unit": "kL"}
